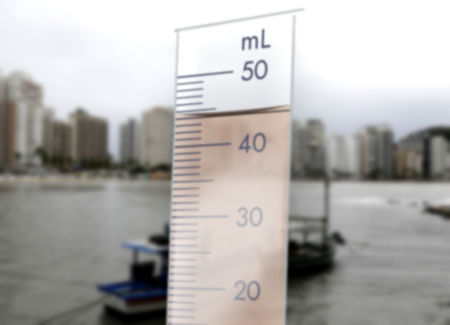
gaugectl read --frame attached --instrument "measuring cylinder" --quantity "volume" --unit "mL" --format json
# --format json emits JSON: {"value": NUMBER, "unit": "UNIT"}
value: {"value": 44, "unit": "mL"}
